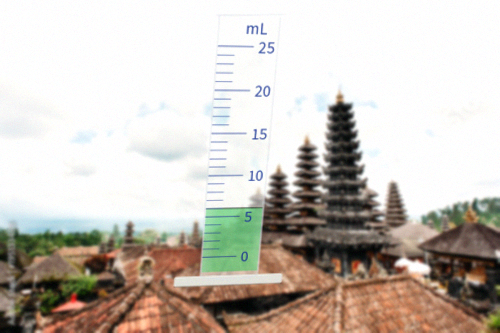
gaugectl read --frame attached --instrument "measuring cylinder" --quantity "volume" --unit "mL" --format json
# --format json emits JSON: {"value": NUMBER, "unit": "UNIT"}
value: {"value": 6, "unit": "mL"}
